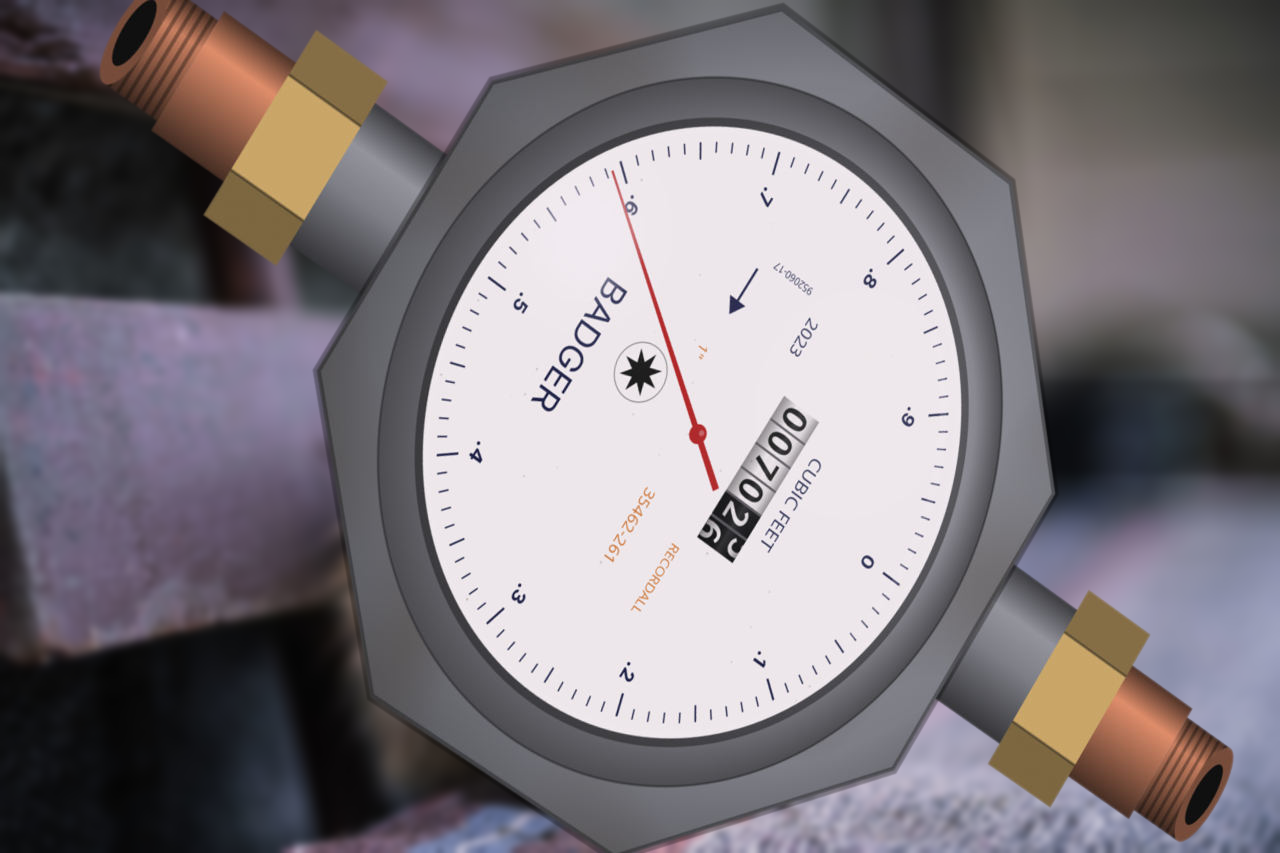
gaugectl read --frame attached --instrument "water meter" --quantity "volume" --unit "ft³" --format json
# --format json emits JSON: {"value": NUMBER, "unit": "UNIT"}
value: {"value": 7025.59, "unit": "ft³"}
